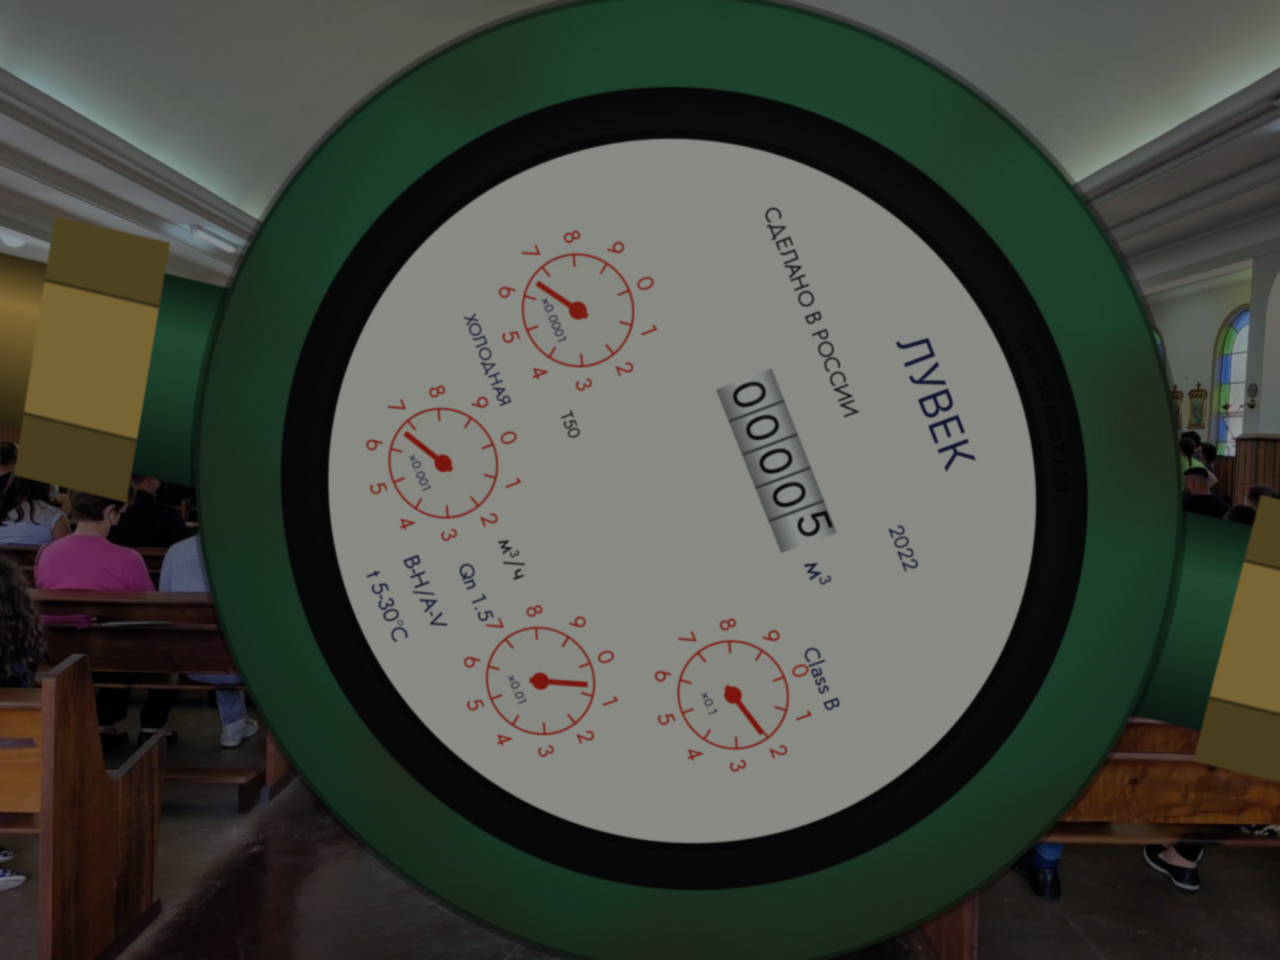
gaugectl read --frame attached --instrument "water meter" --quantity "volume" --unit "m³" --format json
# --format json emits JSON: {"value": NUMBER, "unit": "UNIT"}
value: {"value": 5.2066, "unit": "m³"}
